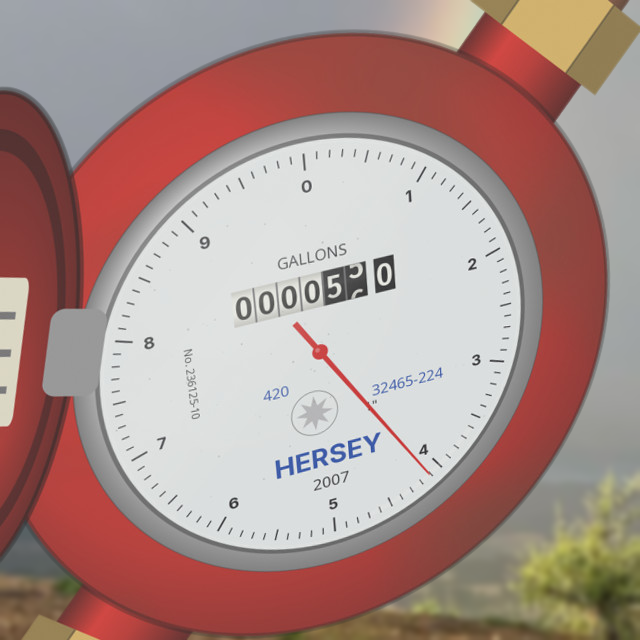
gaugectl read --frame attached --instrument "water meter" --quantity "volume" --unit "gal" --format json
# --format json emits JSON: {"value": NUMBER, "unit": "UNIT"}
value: {"value": 554.1, "unit": "gal"}
